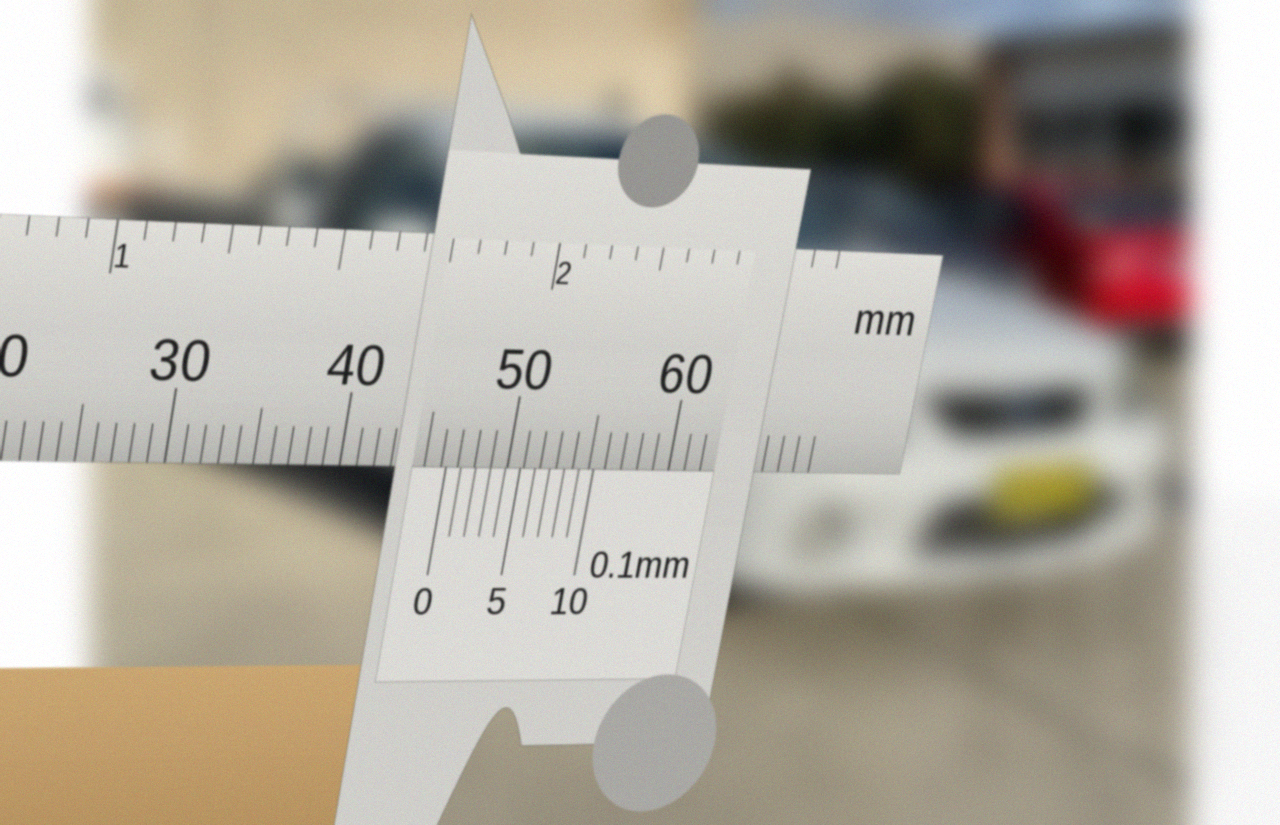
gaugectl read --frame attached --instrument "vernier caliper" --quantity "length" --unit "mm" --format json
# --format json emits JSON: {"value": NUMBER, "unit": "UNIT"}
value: {"value": 46.3, "unit": "mm"}
